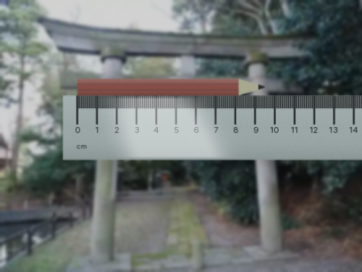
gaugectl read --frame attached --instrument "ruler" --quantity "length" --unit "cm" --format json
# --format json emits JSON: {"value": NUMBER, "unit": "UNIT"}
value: {"value": 9.5, "unit": "cm"}
